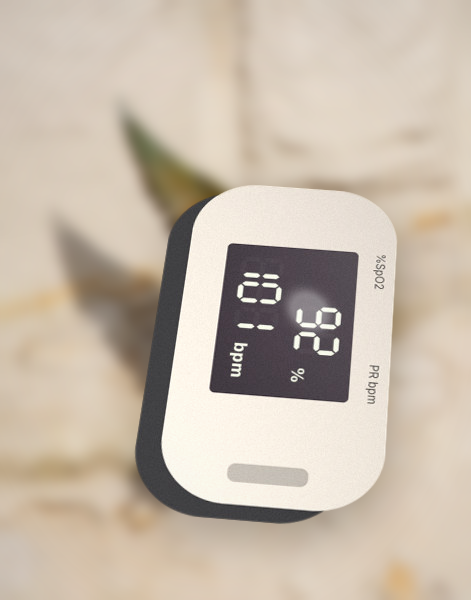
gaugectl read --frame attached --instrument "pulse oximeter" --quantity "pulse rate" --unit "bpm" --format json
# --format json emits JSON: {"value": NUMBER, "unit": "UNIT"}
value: {"value": 101, "unit": "bpm"}
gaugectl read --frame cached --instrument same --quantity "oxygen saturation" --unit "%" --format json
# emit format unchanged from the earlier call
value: {"value": 92, "unit": "%"}
